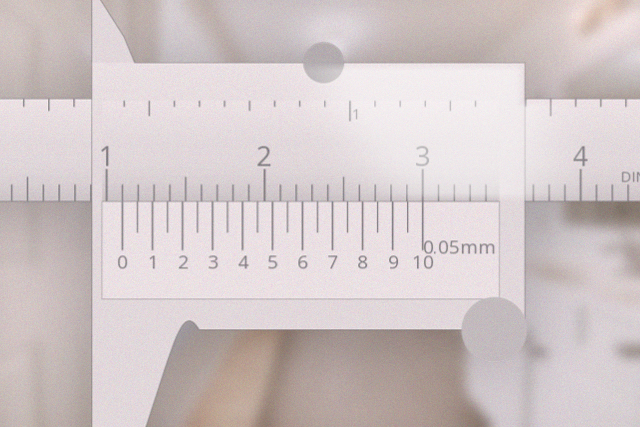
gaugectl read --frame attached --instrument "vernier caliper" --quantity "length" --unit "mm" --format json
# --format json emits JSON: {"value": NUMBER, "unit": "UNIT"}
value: {"value": 11.0, "unit": "mm"}
